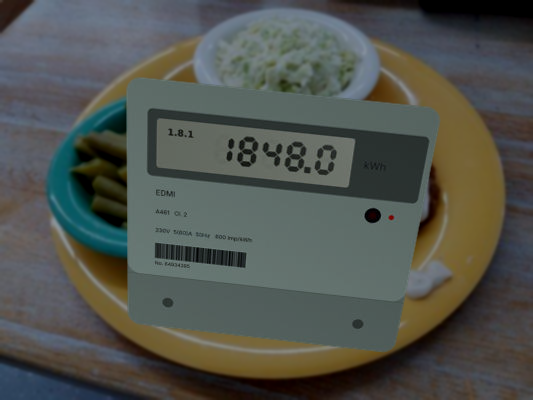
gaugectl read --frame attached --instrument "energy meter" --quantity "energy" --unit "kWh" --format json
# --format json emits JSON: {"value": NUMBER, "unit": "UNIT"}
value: {"value": 1848.0, "unit": "kWh"}
